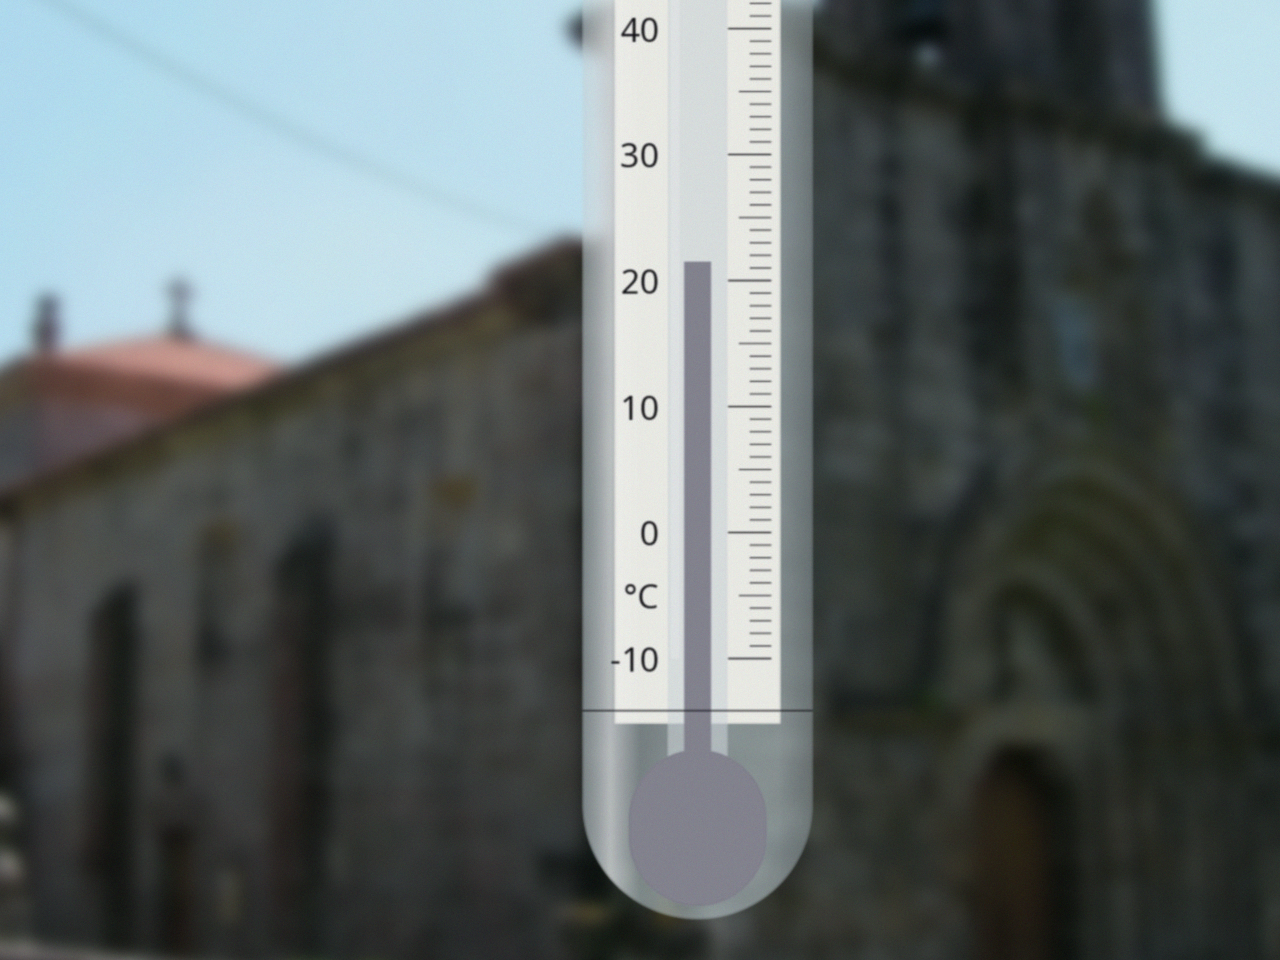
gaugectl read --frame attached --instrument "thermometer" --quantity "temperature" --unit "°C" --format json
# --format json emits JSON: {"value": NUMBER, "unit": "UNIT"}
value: {"value": 21.5, "unit": "°C"}
